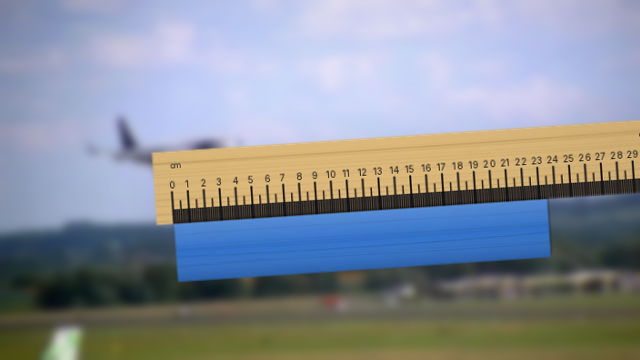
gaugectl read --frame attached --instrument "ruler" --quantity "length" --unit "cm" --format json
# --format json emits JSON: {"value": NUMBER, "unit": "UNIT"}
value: {"value": 23.5, "unit": "cm"}
